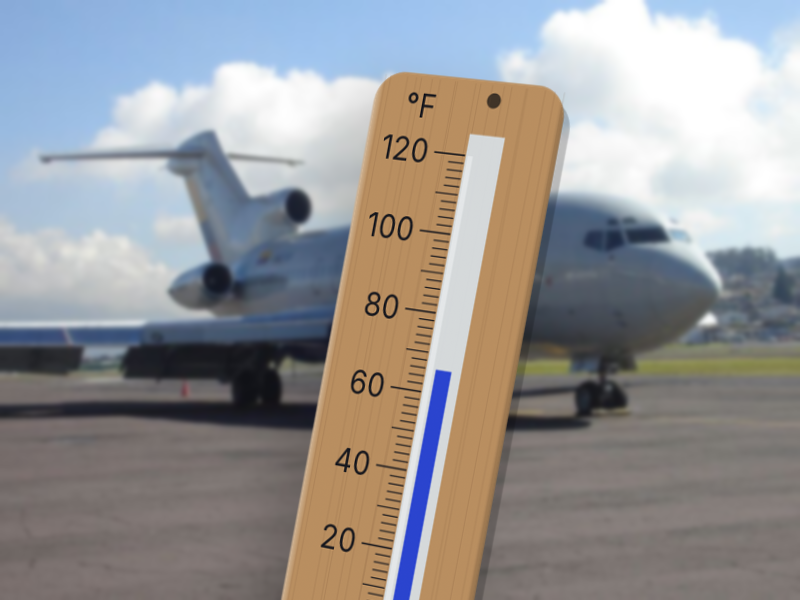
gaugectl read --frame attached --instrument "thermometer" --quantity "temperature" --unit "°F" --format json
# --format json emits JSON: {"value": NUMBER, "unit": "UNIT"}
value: {"value": 66, "unit": "°F"}
